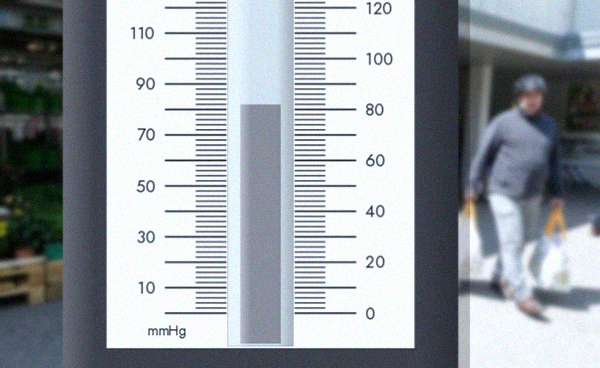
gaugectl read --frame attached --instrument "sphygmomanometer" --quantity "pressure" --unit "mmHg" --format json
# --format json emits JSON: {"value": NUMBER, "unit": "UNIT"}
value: {"value": 82, "unit": "mmHg"}
